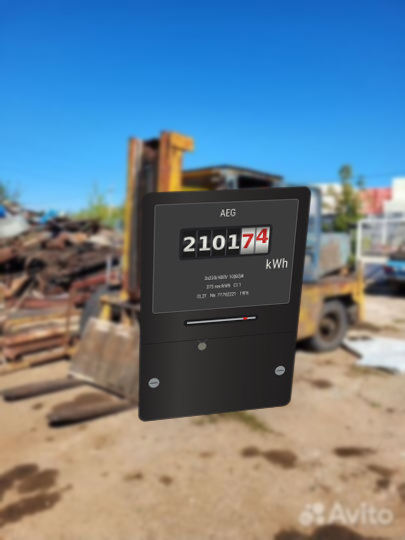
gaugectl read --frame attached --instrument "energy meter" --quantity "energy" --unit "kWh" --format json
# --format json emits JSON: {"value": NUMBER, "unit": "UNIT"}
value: {"value": 2101.74, "unit": "kWh"}
